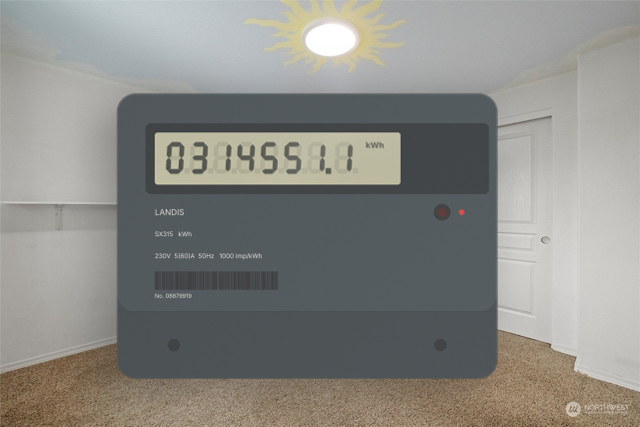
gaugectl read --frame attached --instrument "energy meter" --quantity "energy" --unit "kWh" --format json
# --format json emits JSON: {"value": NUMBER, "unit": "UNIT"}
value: {"value": 314551.1, "unit": "kWh"}
